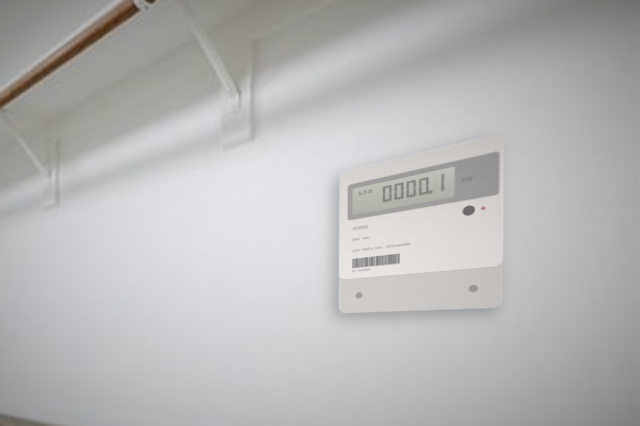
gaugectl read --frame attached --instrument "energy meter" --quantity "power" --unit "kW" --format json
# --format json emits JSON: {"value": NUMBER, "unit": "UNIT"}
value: {"value": 0.1, "unit": "kW"}
